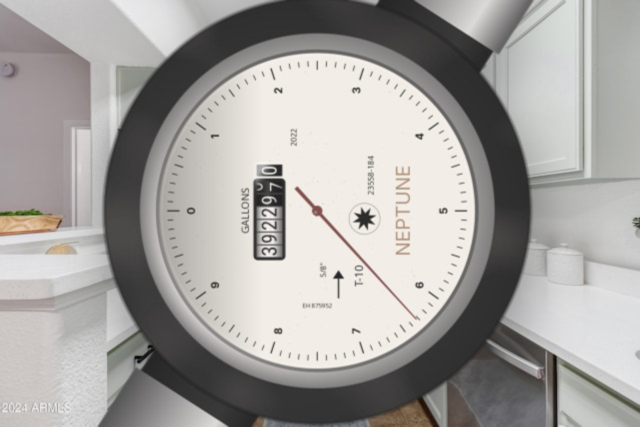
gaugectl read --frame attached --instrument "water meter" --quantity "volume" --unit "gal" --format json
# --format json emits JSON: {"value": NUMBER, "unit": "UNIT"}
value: {"value": 3922966.3, "unit": "gal"}
